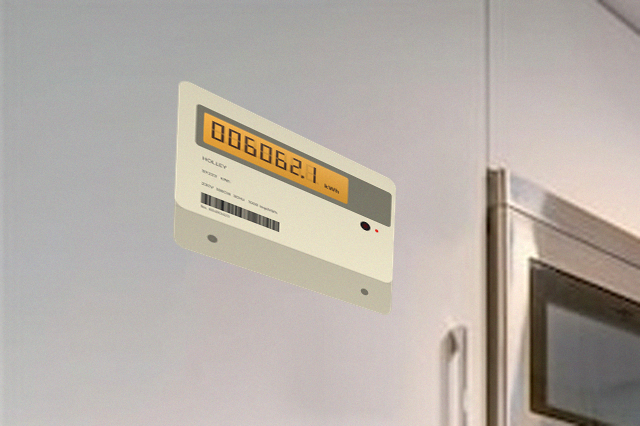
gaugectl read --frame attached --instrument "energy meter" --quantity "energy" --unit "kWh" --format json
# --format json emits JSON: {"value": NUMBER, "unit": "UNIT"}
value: {"value": 6062.1, "unit": "kWh"}
